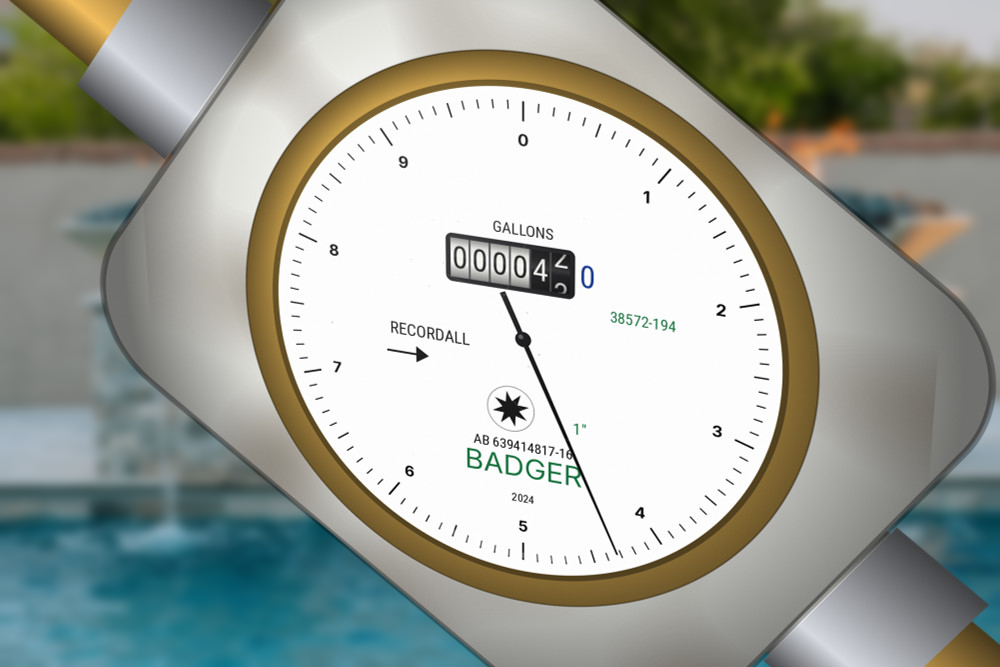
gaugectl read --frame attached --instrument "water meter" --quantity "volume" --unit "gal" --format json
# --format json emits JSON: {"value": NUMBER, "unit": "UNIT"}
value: {"value": 424.3, "unit": "gal"}
